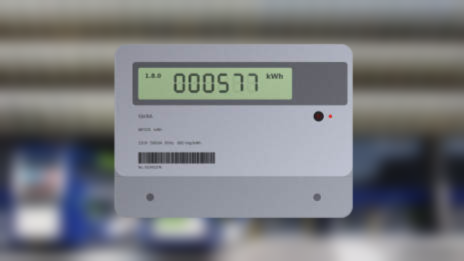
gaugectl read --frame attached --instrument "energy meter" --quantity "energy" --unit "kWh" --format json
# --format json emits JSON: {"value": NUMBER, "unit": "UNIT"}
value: {"value": 577, "unit": "kWh"}
